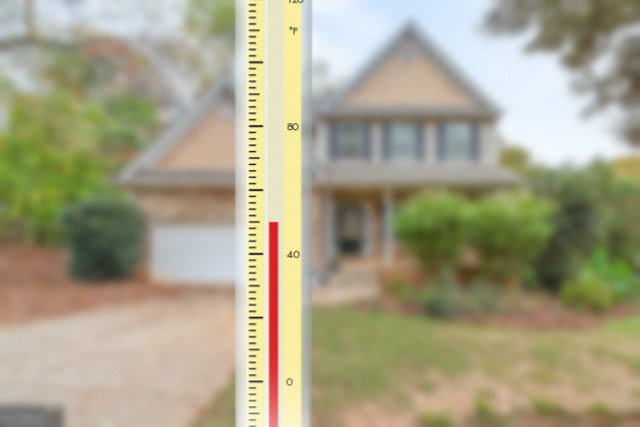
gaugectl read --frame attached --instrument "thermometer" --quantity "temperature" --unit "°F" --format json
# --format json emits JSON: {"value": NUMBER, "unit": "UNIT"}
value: {"value": 50, "unit": "°F"}
